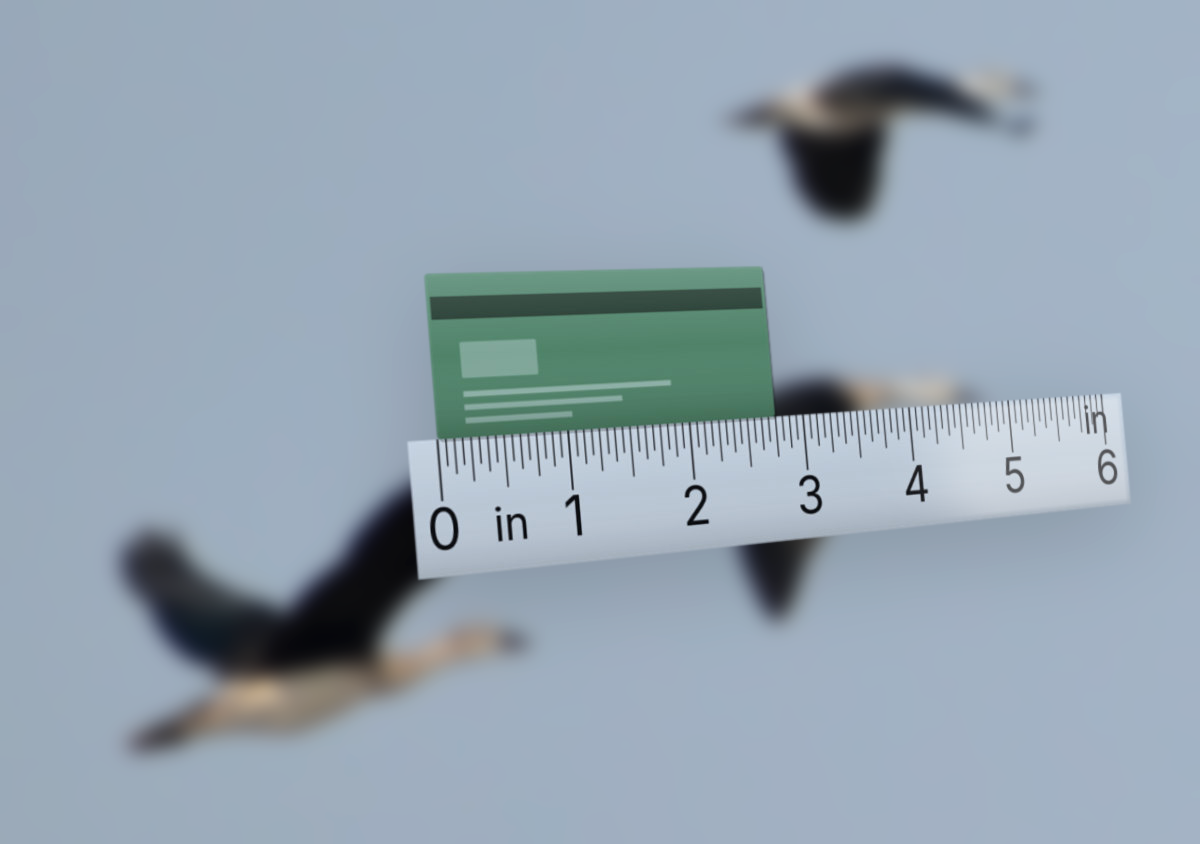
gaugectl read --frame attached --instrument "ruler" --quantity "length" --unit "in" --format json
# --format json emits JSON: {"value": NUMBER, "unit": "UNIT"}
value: {"value": 2.75, "unit": "in"}
